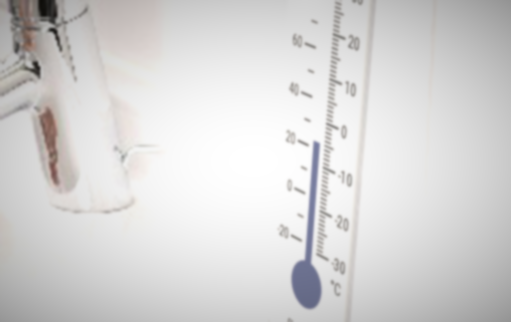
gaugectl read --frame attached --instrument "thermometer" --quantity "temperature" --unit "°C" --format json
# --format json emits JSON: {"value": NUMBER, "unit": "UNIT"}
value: {"value": -5, "unit": "°C"}
